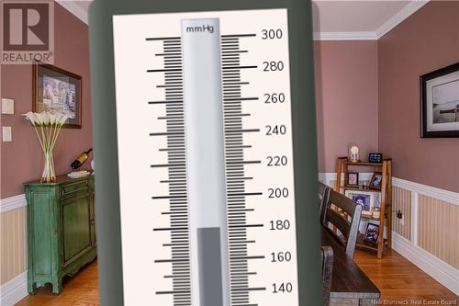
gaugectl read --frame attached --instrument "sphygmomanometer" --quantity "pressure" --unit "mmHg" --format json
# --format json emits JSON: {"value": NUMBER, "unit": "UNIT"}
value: {"value": 180, "unit": "mmHg"}
